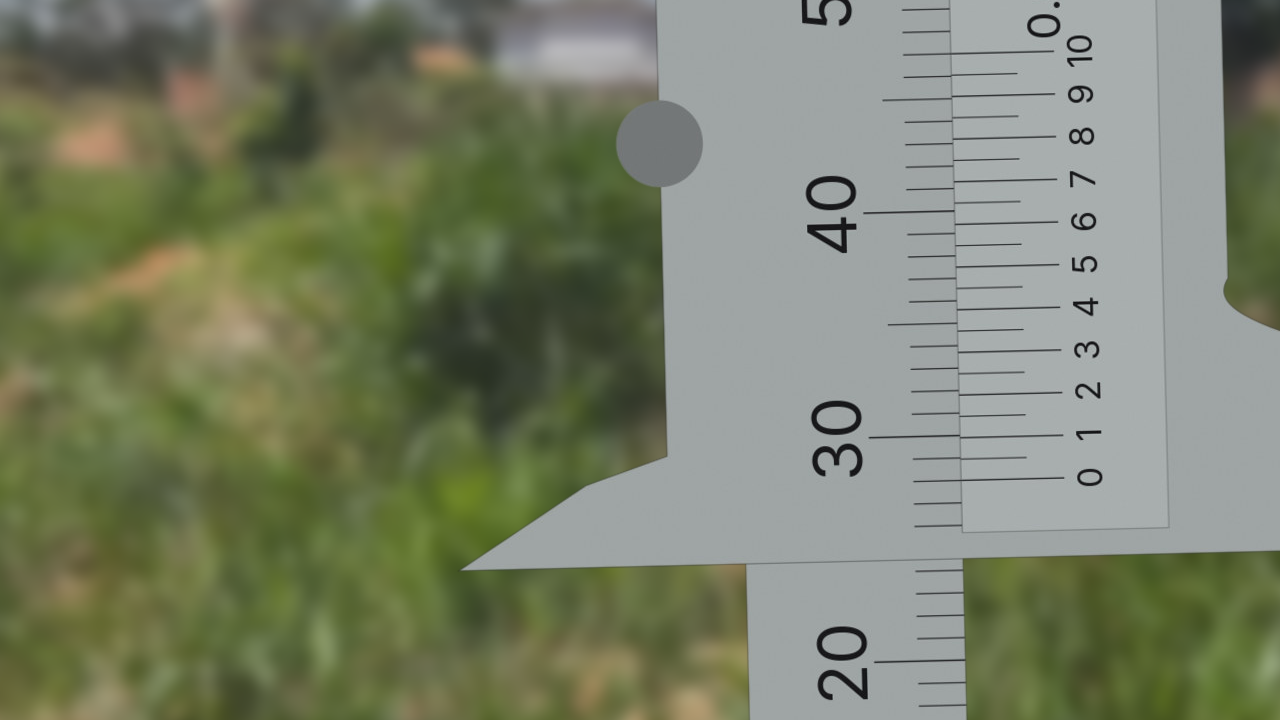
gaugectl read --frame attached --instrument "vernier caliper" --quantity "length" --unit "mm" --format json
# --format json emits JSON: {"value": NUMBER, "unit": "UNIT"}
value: {"value": 28.0, "unit": "mm"}
